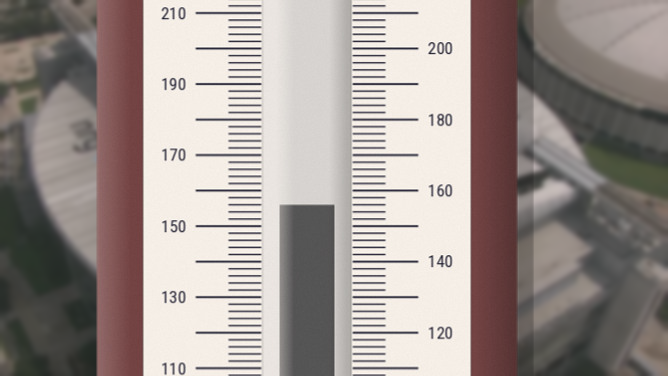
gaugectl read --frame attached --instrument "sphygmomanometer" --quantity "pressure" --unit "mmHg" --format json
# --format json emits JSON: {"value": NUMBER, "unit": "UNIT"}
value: {"value": 156, "unit": "mmHg"}
